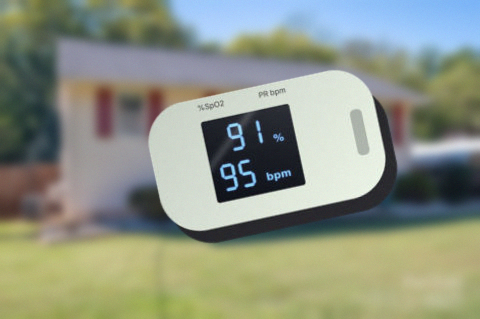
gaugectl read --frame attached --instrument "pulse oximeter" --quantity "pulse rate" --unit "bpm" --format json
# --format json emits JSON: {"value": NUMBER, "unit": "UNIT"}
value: {"value": 95, "unit": "bpm"}
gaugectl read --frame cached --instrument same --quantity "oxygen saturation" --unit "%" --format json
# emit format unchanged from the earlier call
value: {"value": 91, "unit": "%"}
